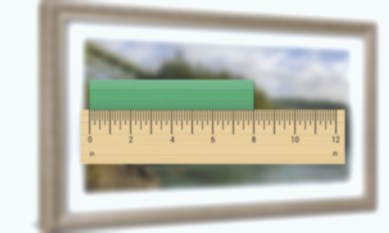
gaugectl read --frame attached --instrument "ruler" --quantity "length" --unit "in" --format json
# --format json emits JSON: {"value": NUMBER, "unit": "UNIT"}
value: {"value": 8, "unit": "in"}
